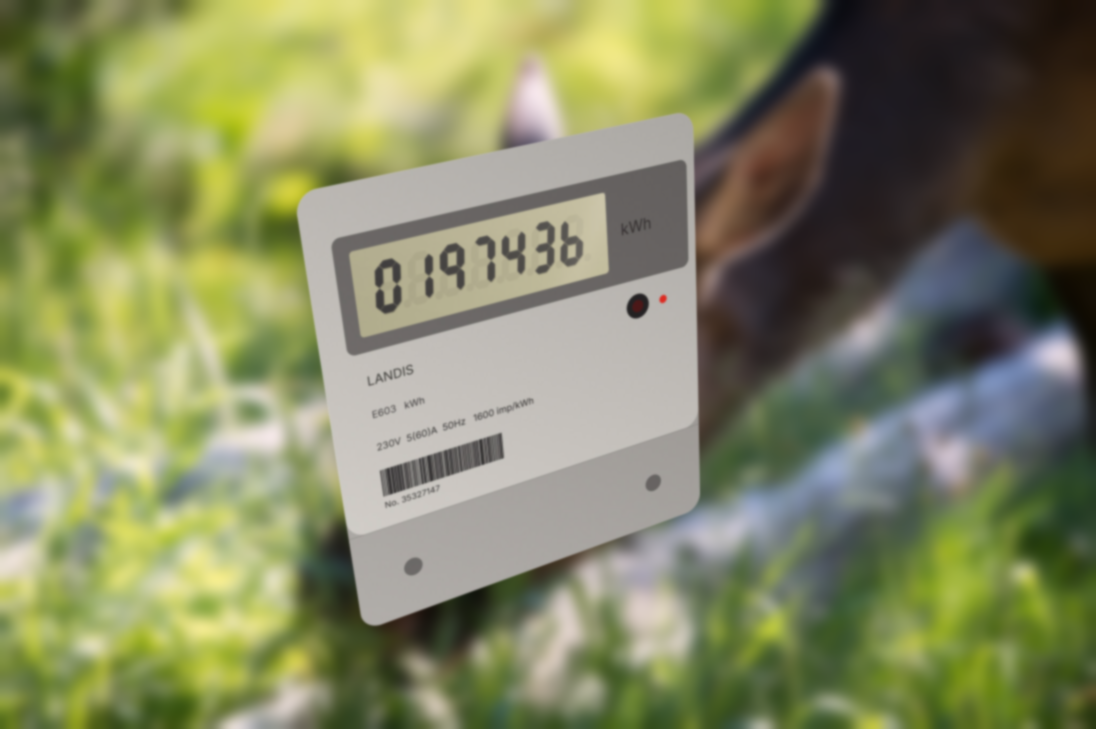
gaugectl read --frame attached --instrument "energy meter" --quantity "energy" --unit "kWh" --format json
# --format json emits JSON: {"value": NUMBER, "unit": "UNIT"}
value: {"value": 197436, "unit": "kWh"}
